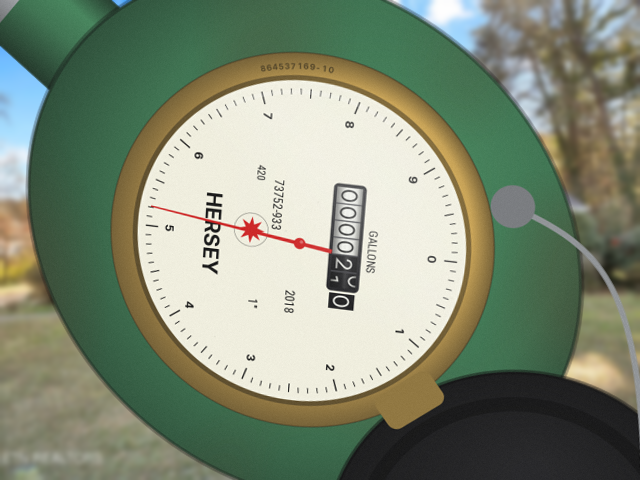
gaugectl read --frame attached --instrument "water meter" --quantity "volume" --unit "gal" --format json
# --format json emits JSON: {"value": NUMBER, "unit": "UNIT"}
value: {"value": 205.2, "unit": "gal"}
